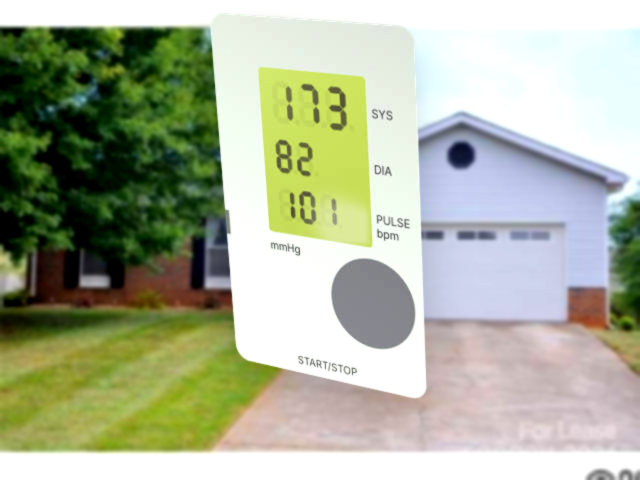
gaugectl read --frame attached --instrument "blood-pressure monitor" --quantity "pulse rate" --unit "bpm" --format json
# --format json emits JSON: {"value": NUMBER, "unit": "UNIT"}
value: {"value": 101, "unit": "bpm"}
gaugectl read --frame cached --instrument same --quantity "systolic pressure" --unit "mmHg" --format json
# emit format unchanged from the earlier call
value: {"value": 173, "unit": "mmHg"}
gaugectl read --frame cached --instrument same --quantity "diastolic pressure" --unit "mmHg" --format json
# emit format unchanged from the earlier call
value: {"value": 82, "unit": "mmHg"}
